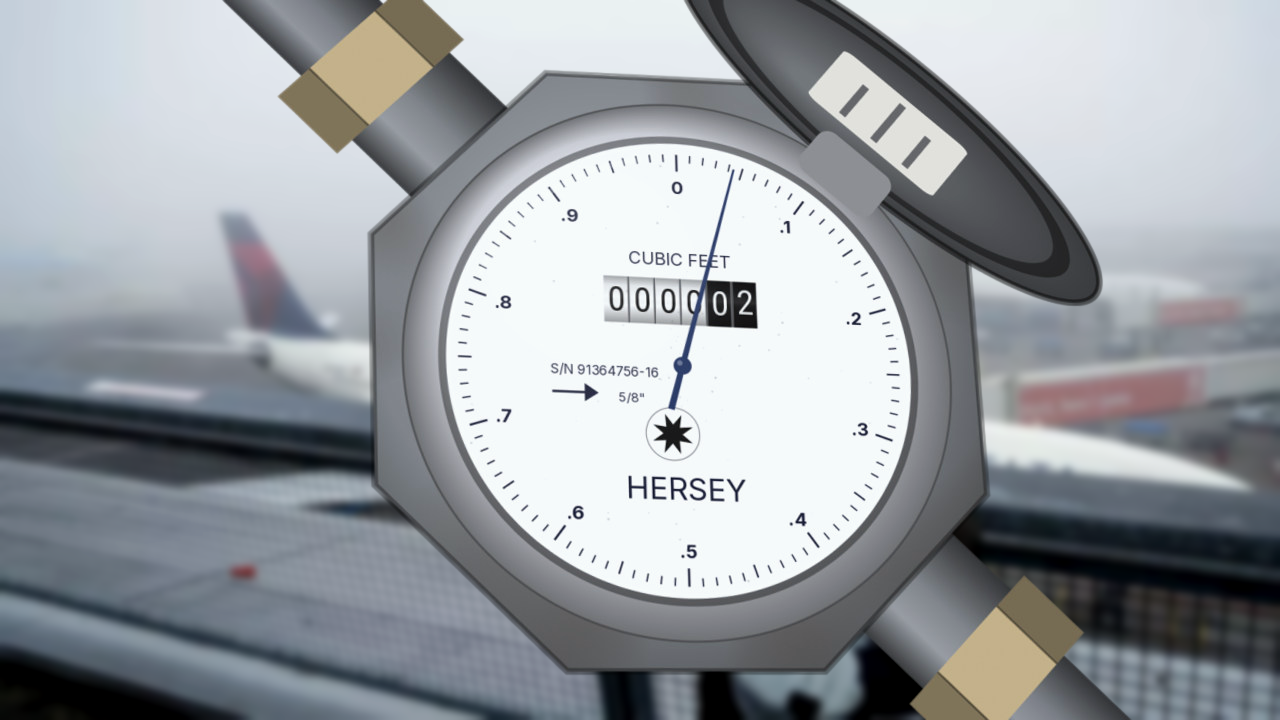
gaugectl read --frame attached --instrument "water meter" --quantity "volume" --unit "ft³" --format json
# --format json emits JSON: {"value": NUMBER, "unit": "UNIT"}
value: {"value": 2.04, "unit": "ft³"}
